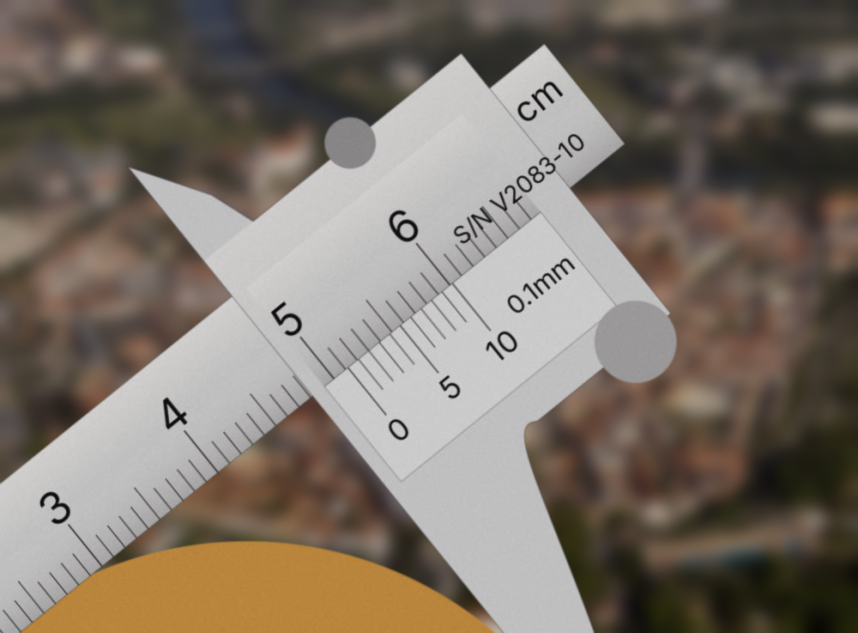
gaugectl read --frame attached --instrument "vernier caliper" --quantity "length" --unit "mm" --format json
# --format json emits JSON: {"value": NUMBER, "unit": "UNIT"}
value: {"value": 51.2, "unit": "mm"}
